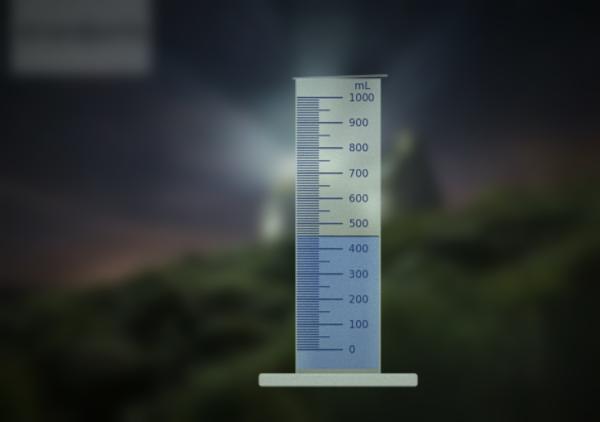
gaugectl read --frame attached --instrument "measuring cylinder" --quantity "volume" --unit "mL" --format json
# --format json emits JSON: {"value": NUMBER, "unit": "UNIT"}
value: {"value": 450, "unit": "mL"}
